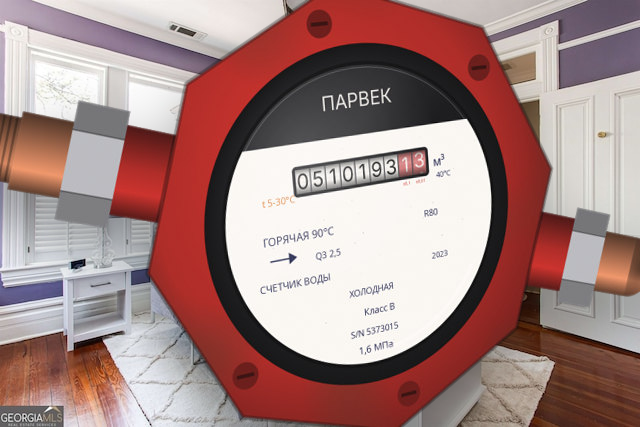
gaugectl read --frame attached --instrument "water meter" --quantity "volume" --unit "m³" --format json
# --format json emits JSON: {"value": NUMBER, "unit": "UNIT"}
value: {"value": 510193.13, "unit": "m³"}
